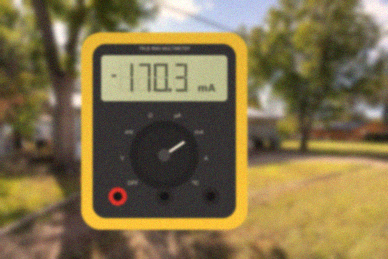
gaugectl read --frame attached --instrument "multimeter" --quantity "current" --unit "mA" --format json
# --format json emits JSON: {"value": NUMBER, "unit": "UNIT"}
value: {"value": -170.3, "unit": "mA"}
